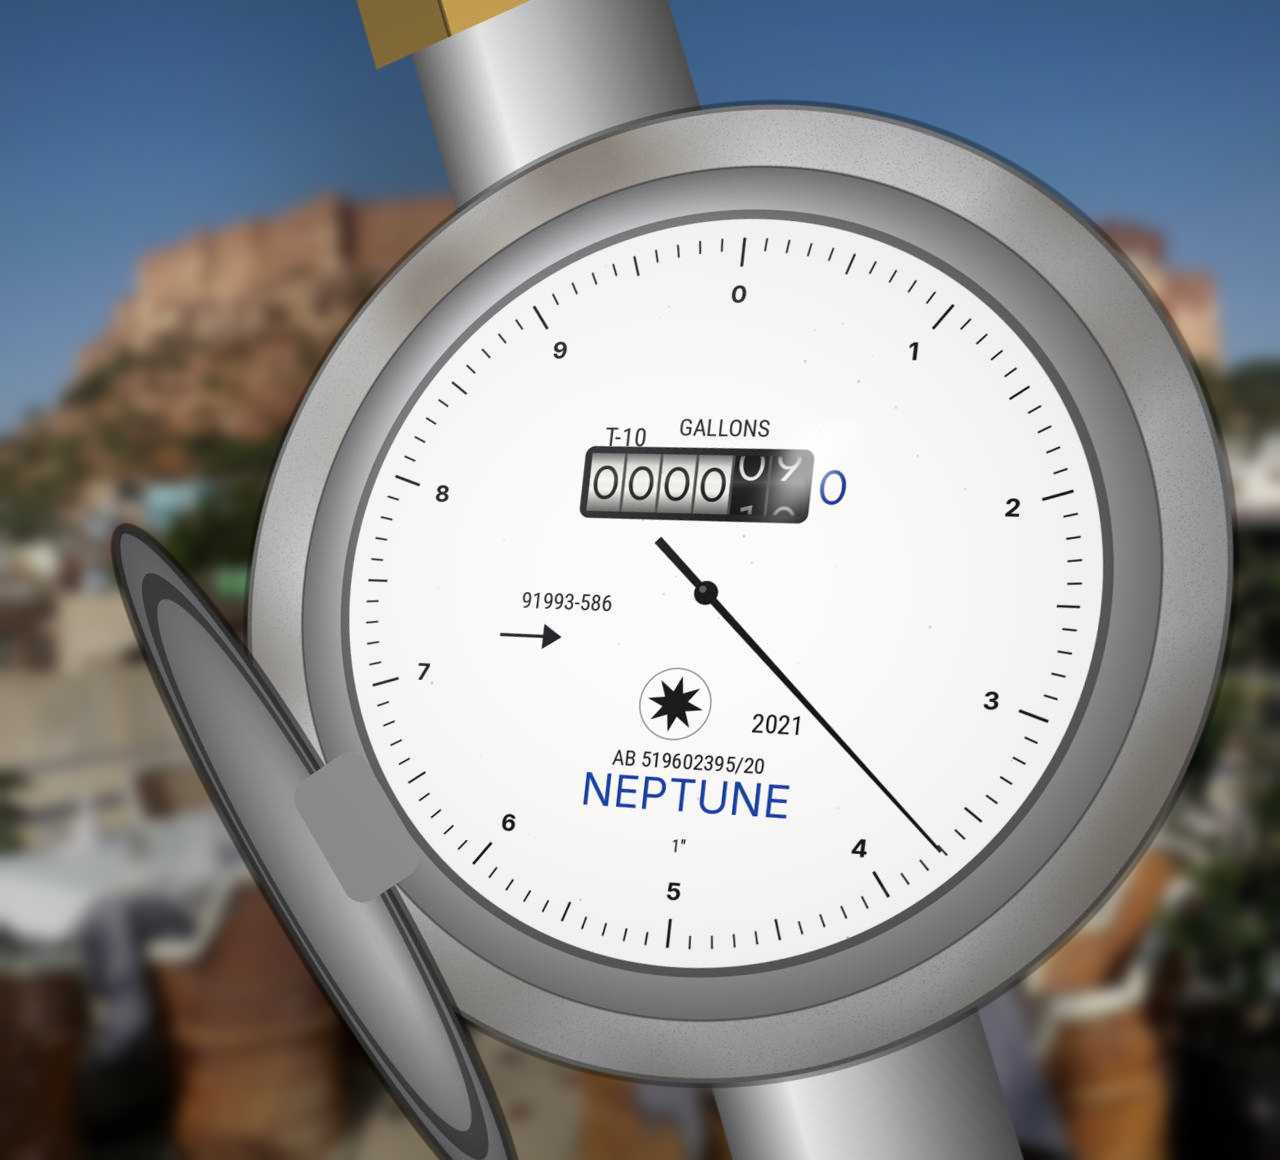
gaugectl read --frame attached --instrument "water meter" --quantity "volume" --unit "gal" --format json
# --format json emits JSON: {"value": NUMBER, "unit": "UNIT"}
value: {"value": 93.7, "unit": "gal"}
